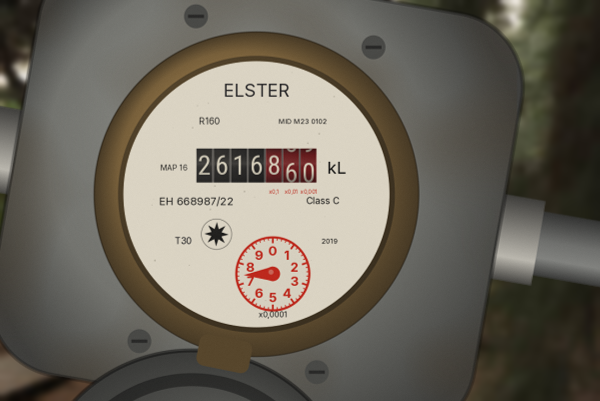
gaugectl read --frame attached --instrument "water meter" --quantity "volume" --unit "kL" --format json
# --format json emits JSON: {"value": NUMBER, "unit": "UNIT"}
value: {"value": 2616.8597, "unit": "kL"}
